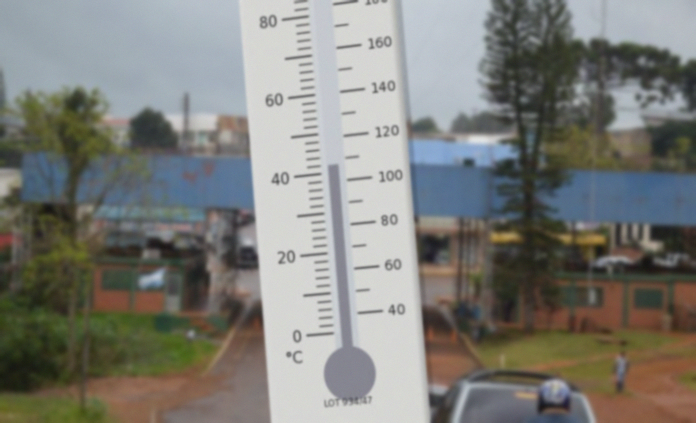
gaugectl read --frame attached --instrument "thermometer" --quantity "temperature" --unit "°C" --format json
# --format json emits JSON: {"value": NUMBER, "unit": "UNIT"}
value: {"value": 42, "unit": "°C"}
